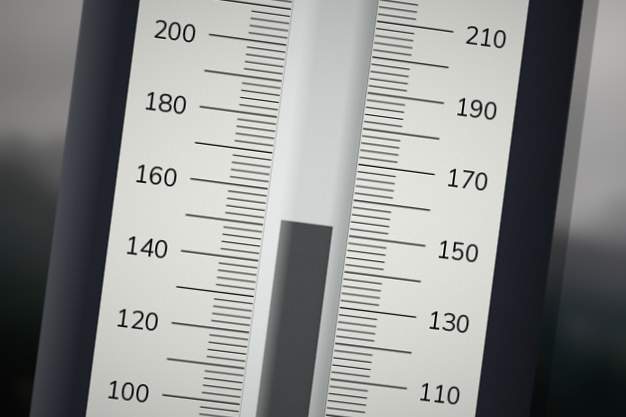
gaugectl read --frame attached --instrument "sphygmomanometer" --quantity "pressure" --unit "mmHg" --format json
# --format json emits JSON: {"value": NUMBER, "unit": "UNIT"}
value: {"value": 152, "unit": "mmHg"}
